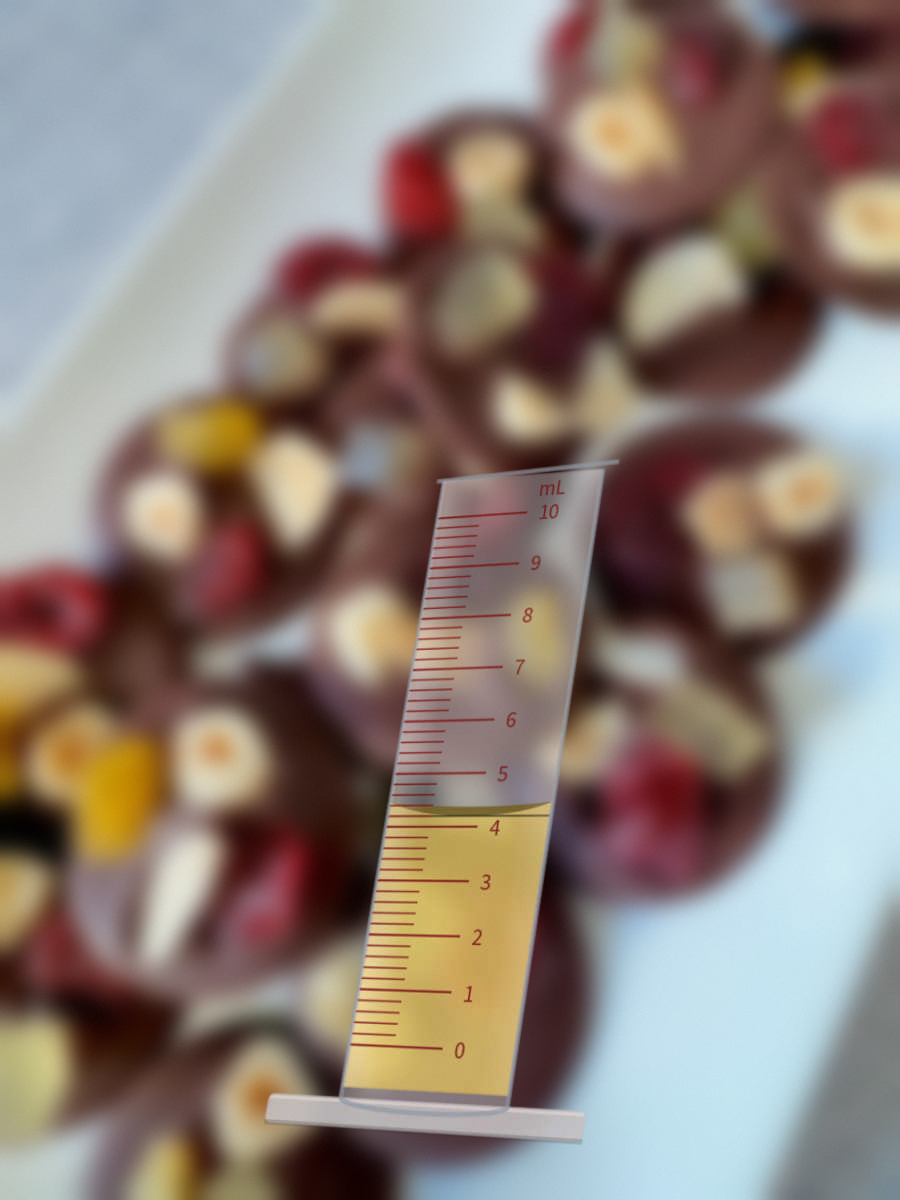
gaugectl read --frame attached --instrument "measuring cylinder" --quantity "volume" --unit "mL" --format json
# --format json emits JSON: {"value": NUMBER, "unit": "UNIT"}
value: {"value": 4.2, "unit": "mL"}
